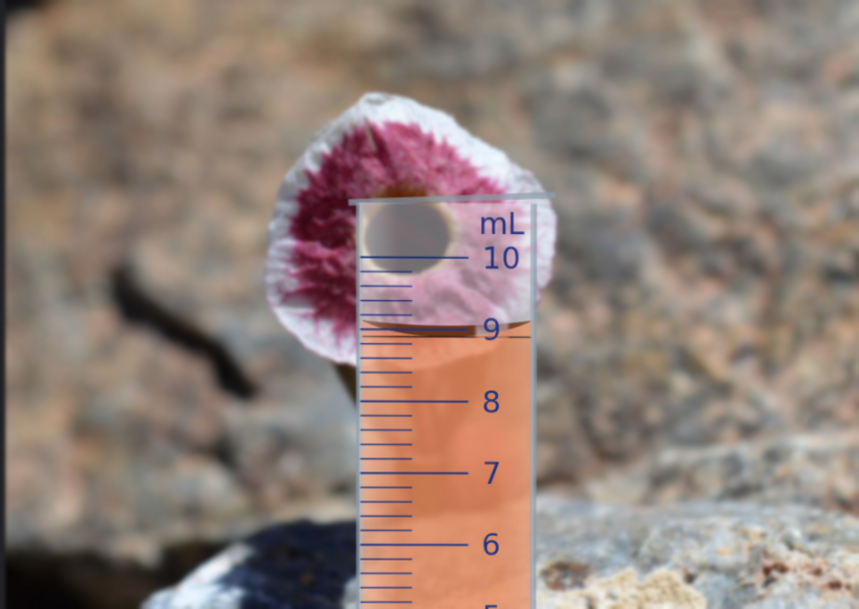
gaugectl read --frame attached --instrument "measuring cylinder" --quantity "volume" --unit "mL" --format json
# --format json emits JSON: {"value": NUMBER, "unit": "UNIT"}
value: {"value": 8.9, "unit": "mL"}
